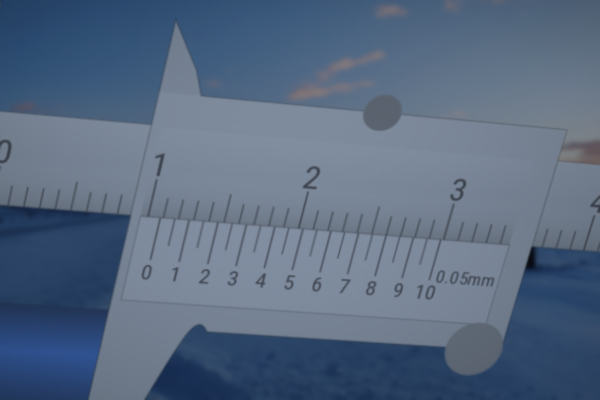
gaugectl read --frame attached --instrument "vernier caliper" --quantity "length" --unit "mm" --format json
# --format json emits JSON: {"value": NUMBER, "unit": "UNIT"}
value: {"value": 10.8, "unit": "mm"}
